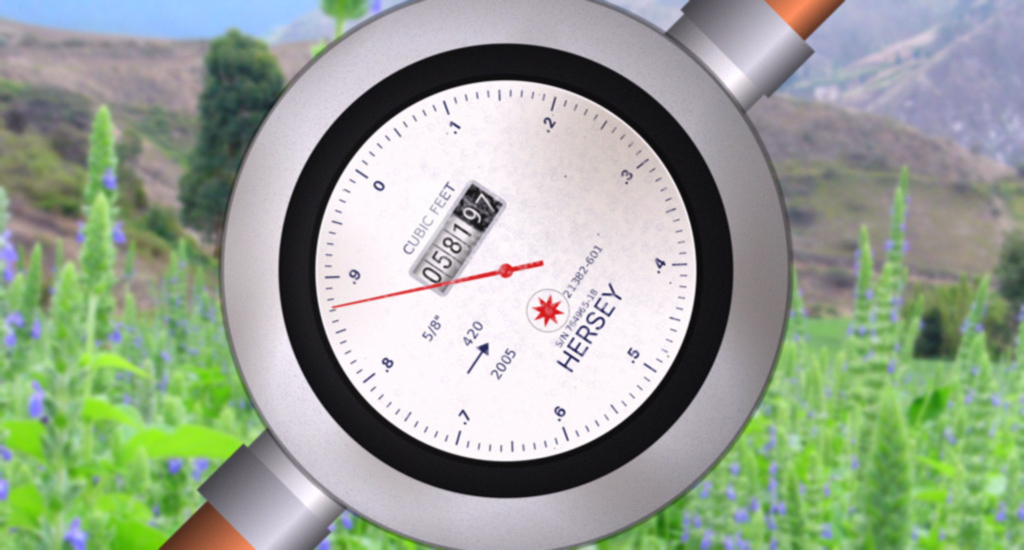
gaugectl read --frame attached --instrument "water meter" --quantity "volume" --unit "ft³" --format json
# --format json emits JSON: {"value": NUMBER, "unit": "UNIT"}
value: {"value": 58196.87, "unit": "ft³"}
